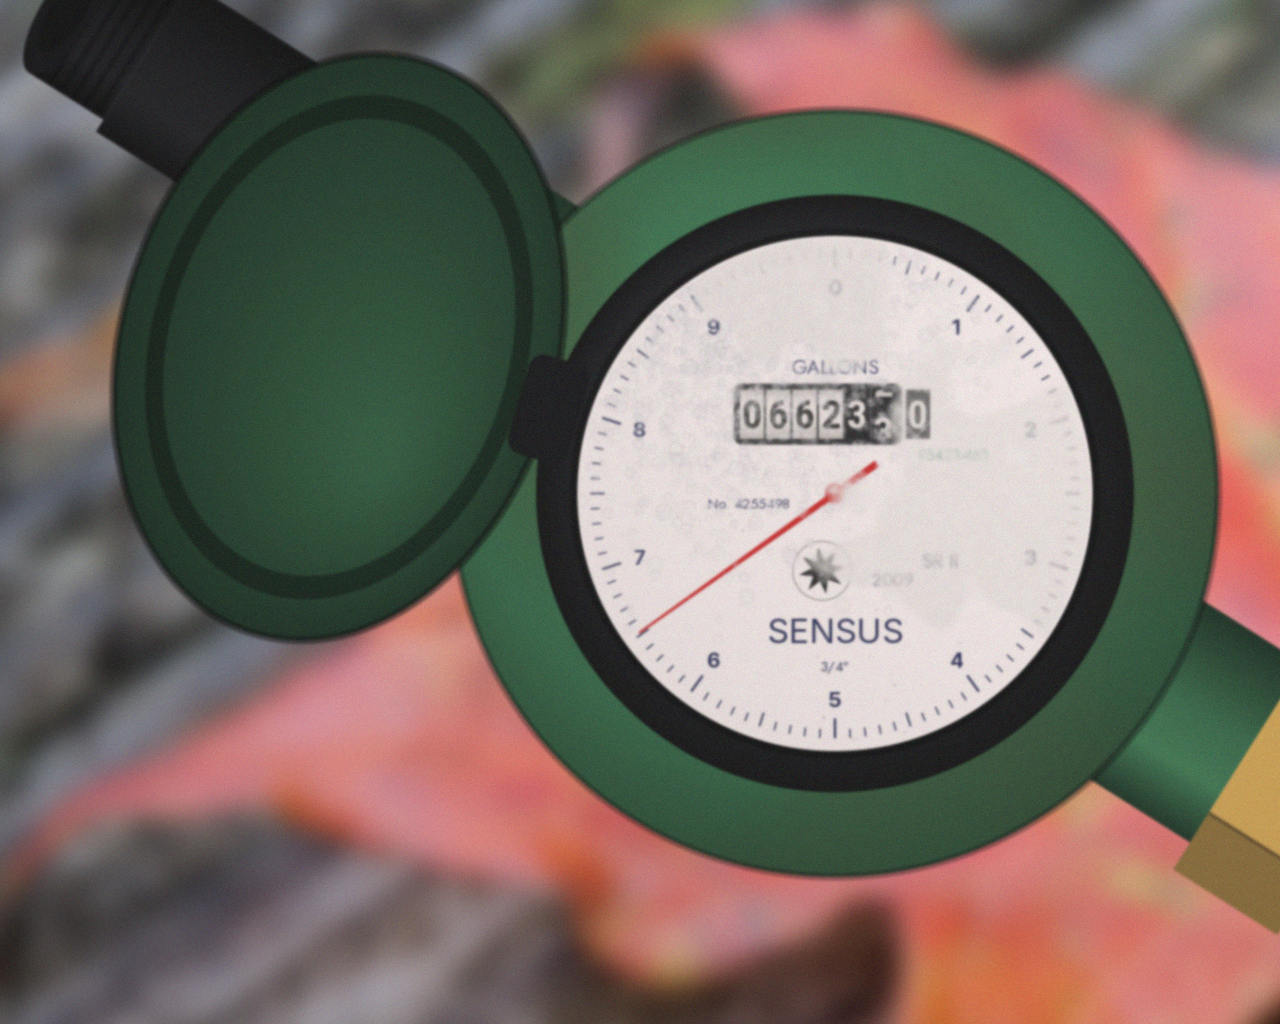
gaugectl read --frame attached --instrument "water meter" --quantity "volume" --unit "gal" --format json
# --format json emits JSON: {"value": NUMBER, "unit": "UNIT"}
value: {"value": 662326.5, "unit": "gal"}
